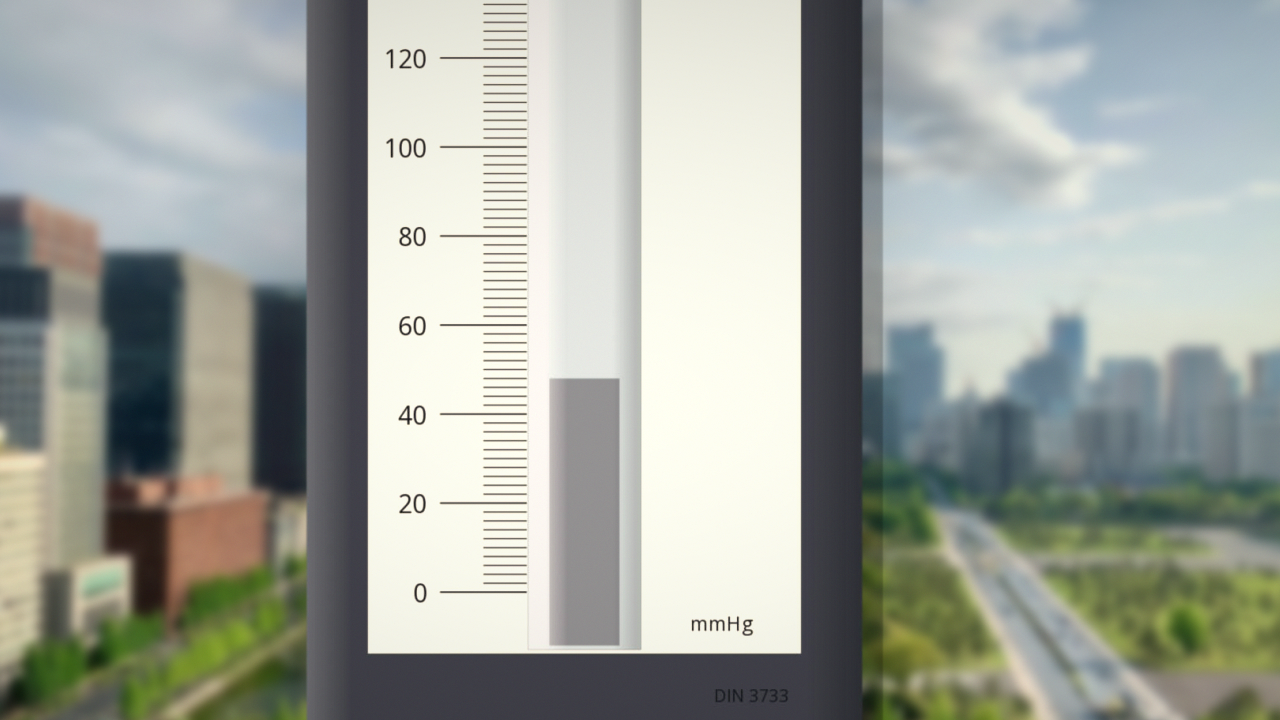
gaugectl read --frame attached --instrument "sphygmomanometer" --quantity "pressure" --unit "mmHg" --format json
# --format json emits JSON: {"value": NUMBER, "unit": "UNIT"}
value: {"value": 48, "unit": "mmHg"}
